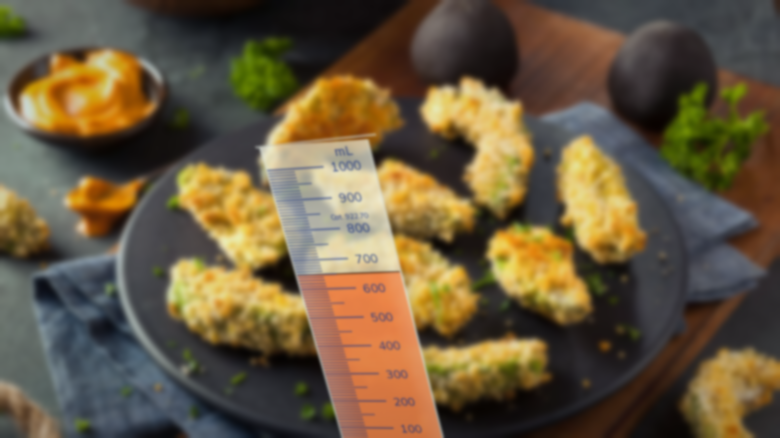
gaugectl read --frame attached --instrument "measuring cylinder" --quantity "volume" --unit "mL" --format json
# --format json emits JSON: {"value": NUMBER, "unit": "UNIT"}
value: {"value": 650, "unit": "mL"}
